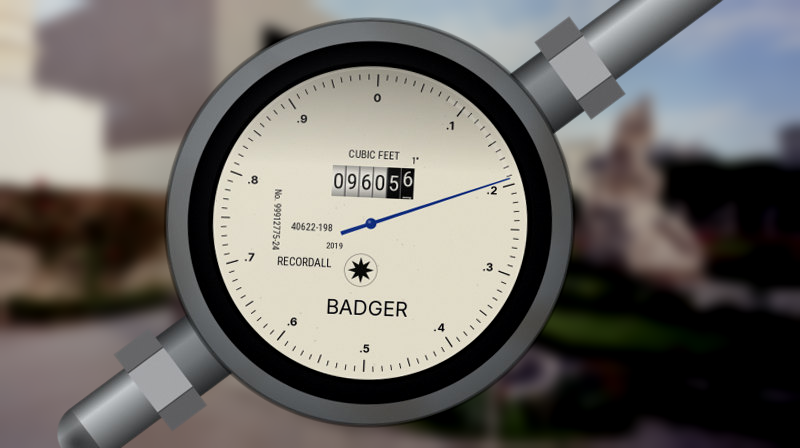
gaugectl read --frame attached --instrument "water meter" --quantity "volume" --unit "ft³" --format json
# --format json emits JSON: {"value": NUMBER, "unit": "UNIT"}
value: {"value": 96056.19, "unit": "ft³"}
